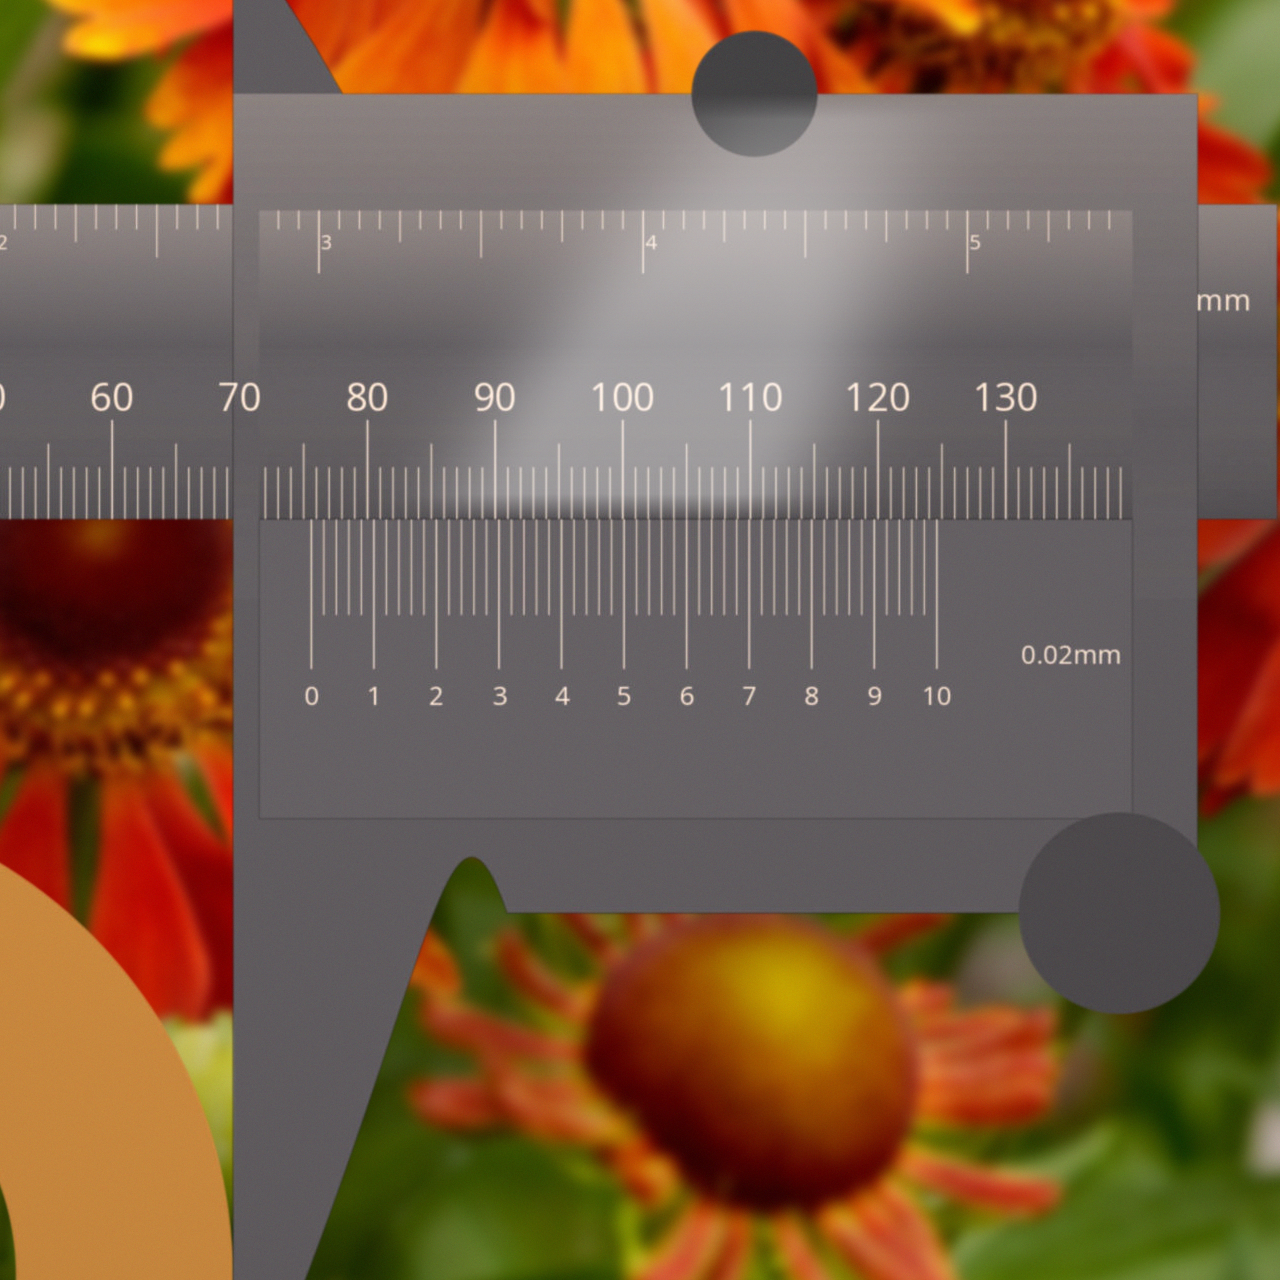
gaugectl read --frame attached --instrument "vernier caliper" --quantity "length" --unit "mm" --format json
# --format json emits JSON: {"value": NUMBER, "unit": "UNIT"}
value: {"value": 75.6, "unit": "mm"}
